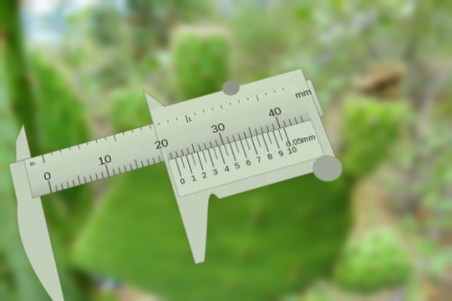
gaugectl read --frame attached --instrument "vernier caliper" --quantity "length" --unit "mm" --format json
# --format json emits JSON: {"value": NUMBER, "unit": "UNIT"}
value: {"value": 21.6, "unit": "mm"}
